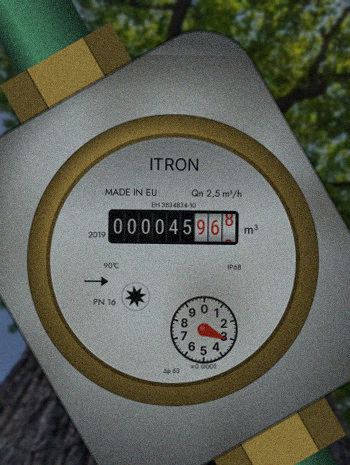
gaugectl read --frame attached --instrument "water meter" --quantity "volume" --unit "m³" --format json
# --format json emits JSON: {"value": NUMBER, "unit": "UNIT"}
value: {"value": 45.9683, "unit": "m³"}
